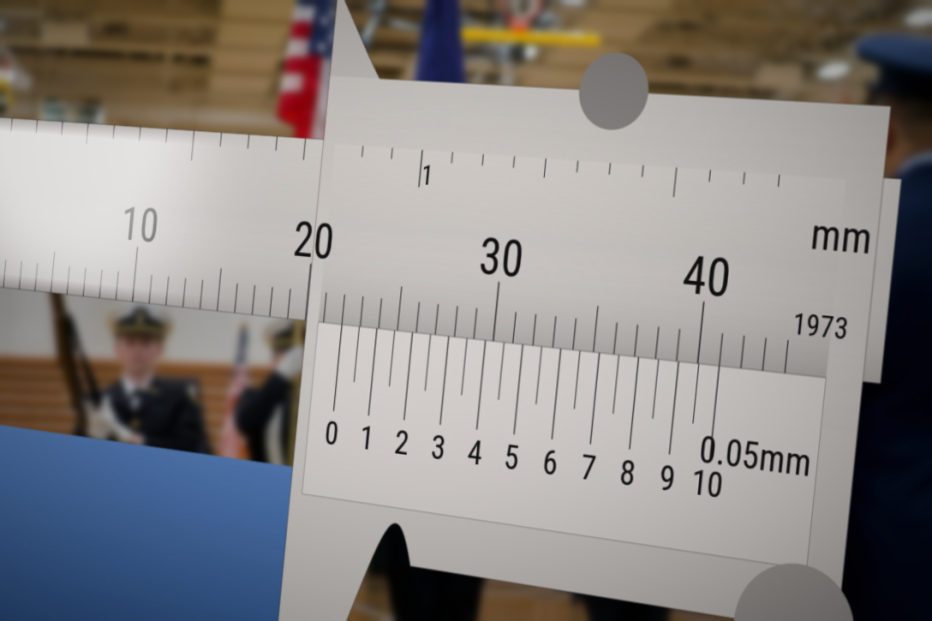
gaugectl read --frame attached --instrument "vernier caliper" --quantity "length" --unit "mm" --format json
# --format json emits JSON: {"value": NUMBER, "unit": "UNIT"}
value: {"value": 22.0, "unit": "mm"}
